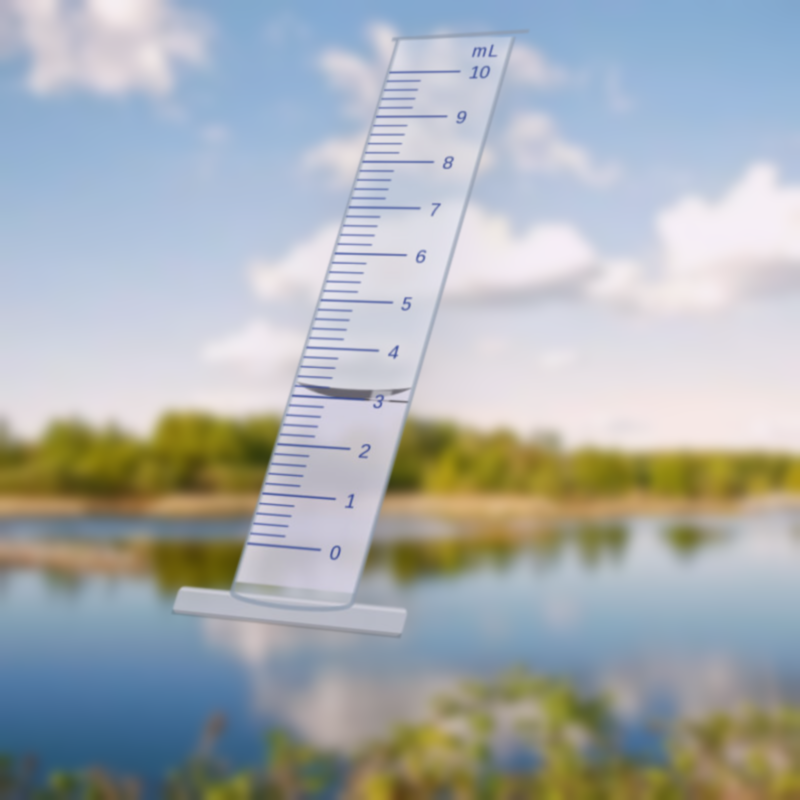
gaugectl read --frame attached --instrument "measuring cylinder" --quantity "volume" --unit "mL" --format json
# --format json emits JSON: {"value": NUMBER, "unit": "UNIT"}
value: {"value": 3, "unit": "mL"}
